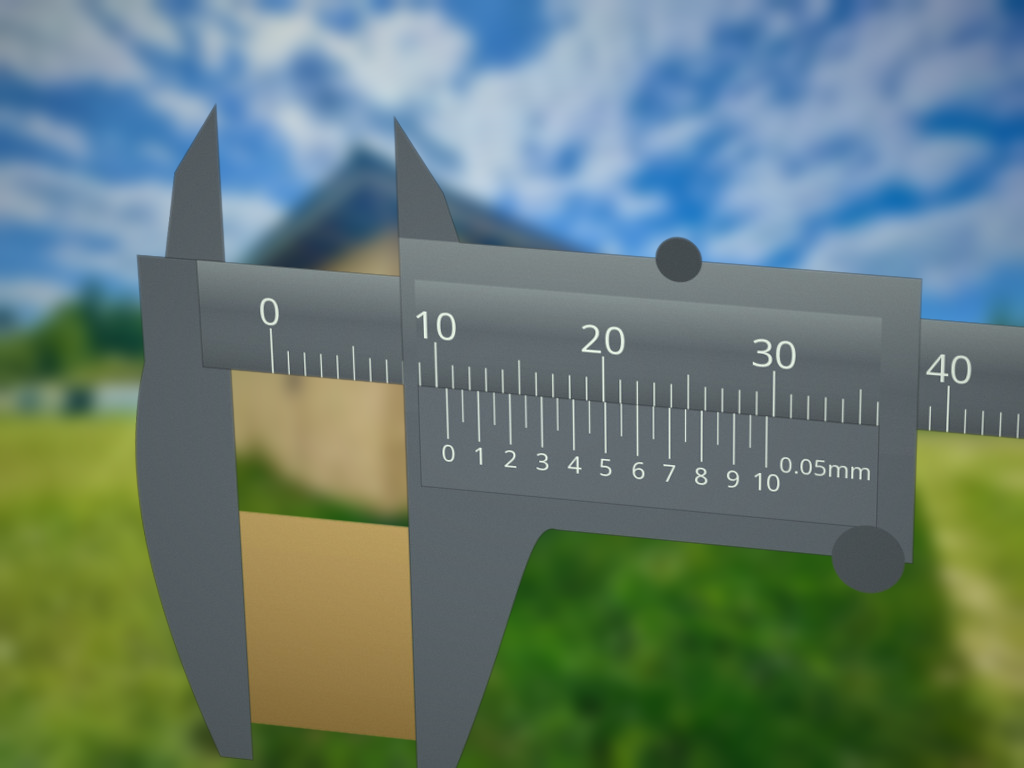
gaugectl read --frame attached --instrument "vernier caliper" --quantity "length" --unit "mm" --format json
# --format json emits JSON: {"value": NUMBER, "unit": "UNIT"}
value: {"value": 10.6, "unit": "mm"}
